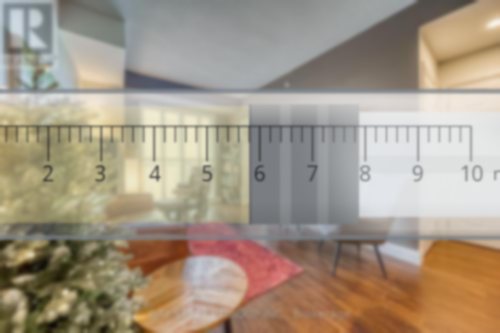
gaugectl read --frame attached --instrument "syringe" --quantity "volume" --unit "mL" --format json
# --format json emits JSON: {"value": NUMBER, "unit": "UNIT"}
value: {"value": 5.8, "unit": "mL"}
